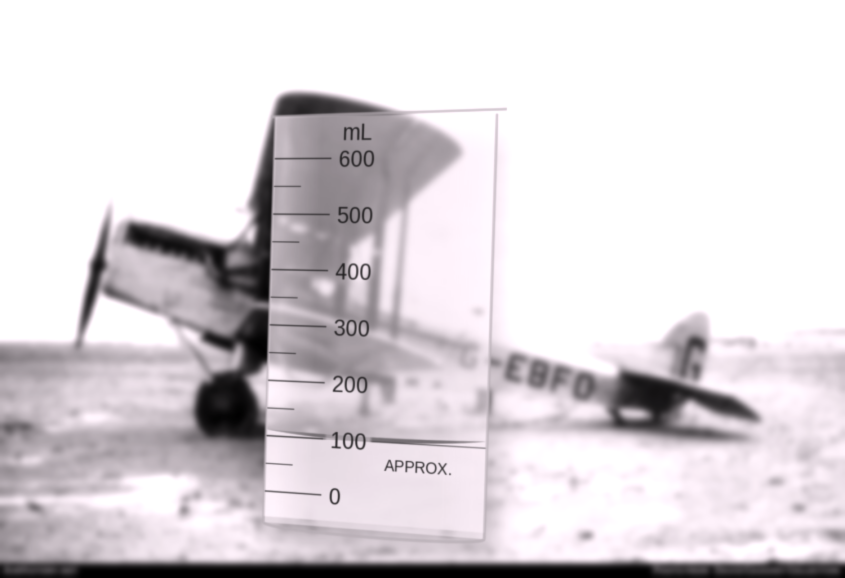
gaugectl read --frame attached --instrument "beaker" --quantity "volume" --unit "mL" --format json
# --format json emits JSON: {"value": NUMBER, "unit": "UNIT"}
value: {"value": 100, "unit": "mL"}
